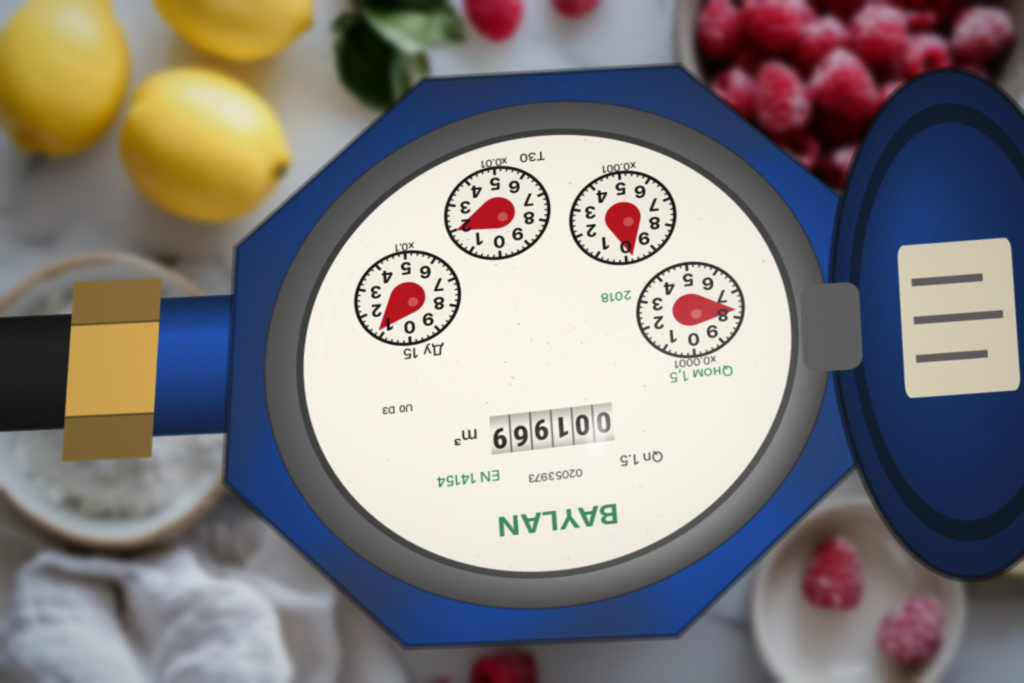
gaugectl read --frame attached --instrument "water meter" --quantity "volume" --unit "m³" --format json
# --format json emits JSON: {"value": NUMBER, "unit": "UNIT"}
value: {"value": 1969.1197, "unit": "m³"}
